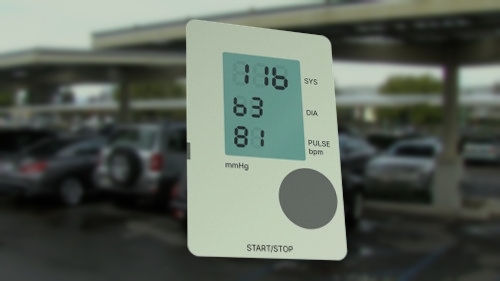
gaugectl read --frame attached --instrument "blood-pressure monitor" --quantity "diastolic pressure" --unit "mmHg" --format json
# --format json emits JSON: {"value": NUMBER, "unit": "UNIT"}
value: {"value": 63, "unit": "mmHg"}
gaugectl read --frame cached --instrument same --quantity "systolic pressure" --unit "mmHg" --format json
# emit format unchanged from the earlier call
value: {"value": 116, "unit": "mmHg"}
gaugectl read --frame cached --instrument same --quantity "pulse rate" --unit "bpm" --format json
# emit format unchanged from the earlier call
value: {"value": 81, "unit": "bpm"}
